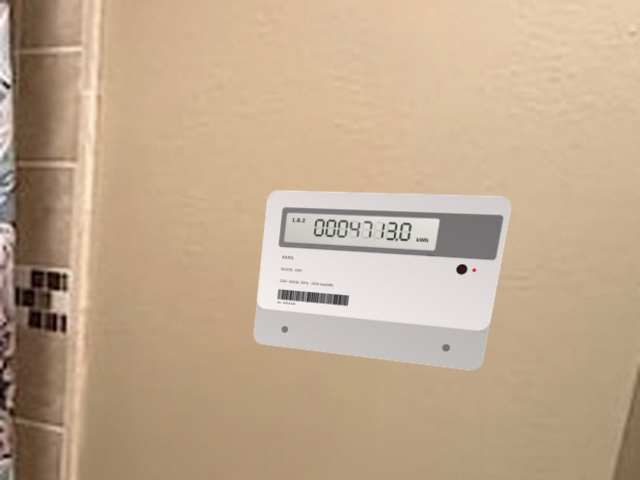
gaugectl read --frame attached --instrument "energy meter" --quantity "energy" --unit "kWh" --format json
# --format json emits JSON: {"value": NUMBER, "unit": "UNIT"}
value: {"value": 4713.0, "unit": "kWh"}
